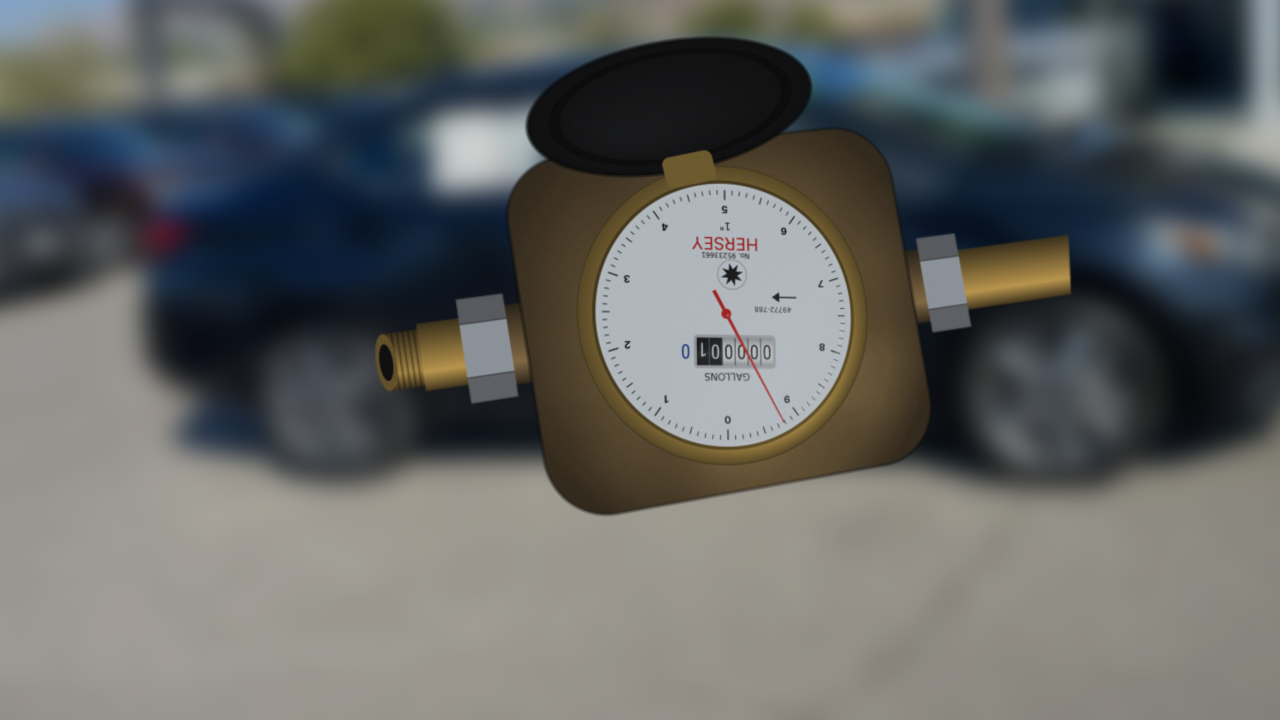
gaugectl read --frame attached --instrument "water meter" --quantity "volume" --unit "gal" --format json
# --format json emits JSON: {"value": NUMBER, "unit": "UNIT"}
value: {"value": 9.2, "unit": "gal"}
